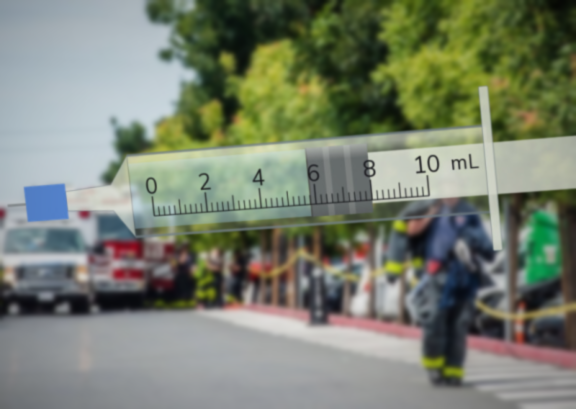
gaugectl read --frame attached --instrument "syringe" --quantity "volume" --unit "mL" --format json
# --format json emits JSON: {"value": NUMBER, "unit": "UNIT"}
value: {"value": 5.8, "unit": "mL"}
